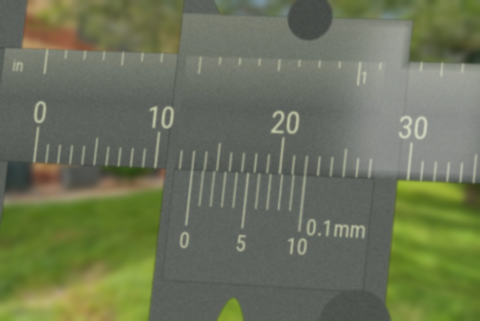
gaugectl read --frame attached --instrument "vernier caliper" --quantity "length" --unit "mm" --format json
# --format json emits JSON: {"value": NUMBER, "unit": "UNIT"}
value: {"value": 13.0, "unit": "mm"}
